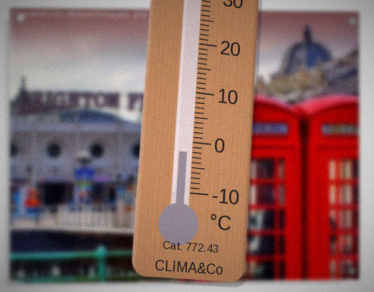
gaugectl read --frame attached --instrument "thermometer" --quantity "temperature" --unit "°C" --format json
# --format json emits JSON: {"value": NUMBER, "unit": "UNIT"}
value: {"value": -2, "unit": "°C"}
